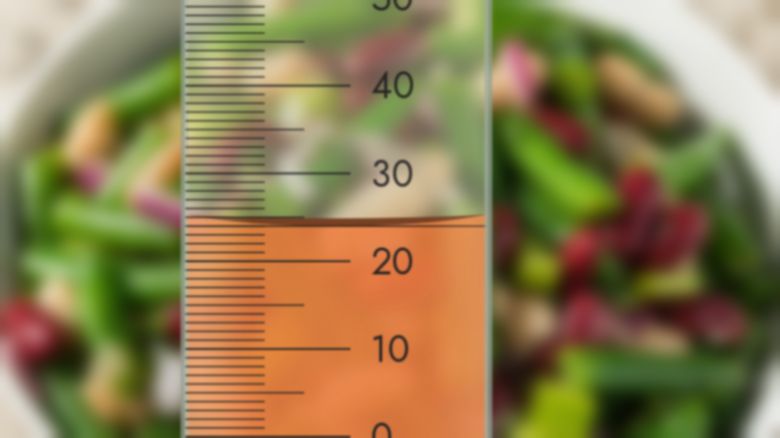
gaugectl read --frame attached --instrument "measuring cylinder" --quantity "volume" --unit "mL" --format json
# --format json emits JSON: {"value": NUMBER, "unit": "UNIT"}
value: {"value": 24, "unit": "mL"}
